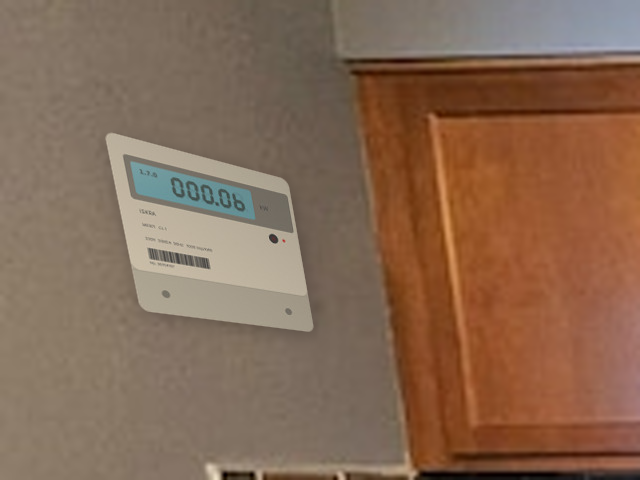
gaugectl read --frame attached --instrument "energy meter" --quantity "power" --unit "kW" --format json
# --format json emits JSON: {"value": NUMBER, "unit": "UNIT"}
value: {"value": 0.06, "unit": "kW"}
